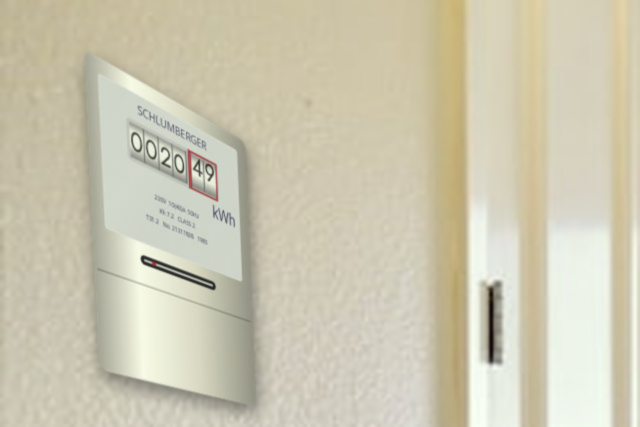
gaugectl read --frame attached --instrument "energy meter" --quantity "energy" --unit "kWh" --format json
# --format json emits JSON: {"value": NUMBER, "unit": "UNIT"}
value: {"value": 20.49, "unit": "kWh"}
